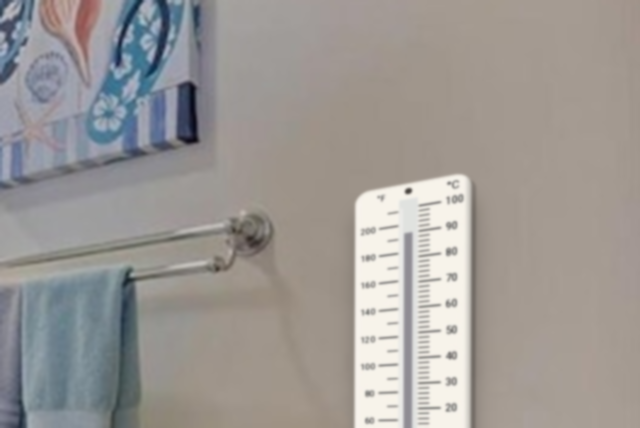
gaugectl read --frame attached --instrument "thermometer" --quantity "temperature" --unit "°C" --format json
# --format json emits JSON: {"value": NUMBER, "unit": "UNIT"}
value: {"value": 90, "unit": "°C"}
